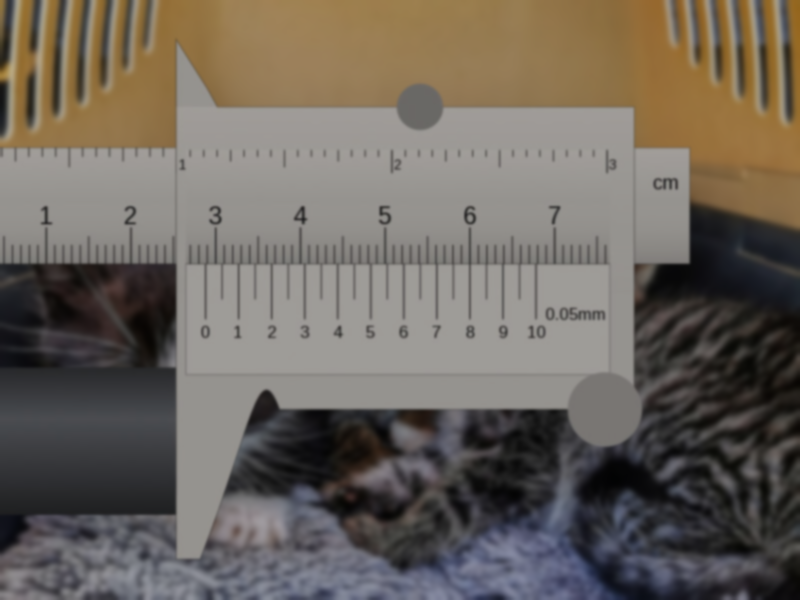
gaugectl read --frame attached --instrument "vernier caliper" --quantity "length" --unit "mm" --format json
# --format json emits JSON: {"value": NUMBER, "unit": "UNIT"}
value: {"value": 28.8, "unit": "mm"}
